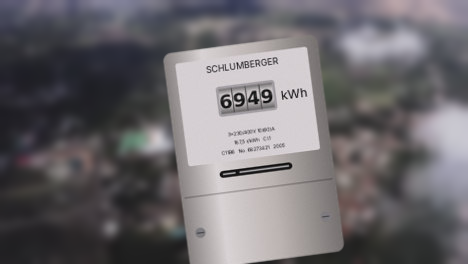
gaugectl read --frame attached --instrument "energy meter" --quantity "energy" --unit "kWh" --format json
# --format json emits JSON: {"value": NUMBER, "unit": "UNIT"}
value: {"value": 6949, "unit": "kWh"}
